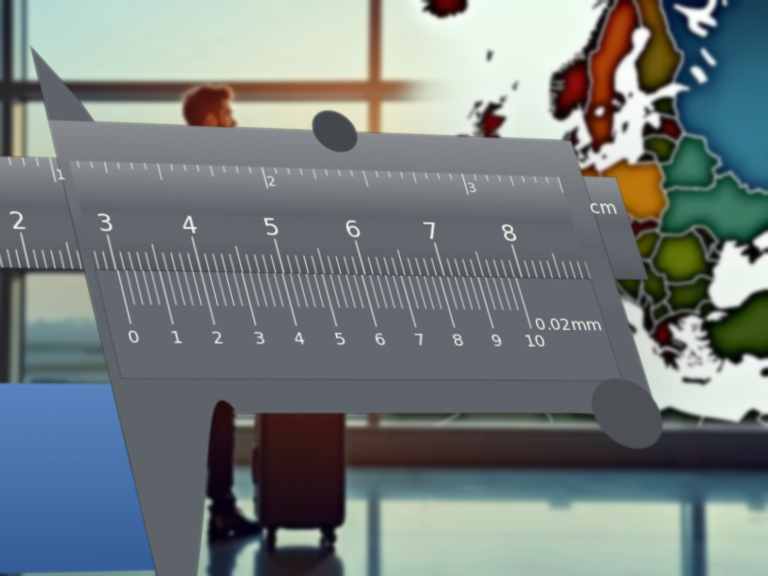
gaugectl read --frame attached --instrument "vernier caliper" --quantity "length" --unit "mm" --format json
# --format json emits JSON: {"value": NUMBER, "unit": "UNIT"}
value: {"value": 30.2, "unit": "mm"}
